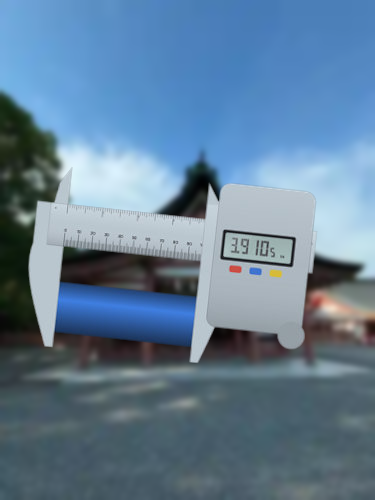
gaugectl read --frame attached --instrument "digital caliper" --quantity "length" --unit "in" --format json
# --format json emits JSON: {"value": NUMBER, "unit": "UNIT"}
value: {"value": 3.9105, "unit": "in"}
